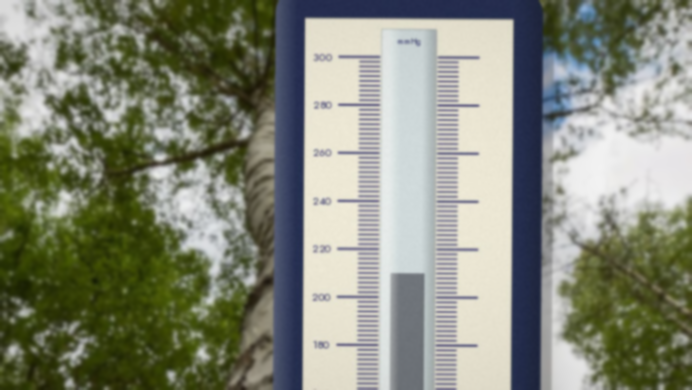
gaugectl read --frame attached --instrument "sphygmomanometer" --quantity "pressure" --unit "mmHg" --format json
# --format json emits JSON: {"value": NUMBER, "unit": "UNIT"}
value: {"value": 210, "unit": "mmHg"}
